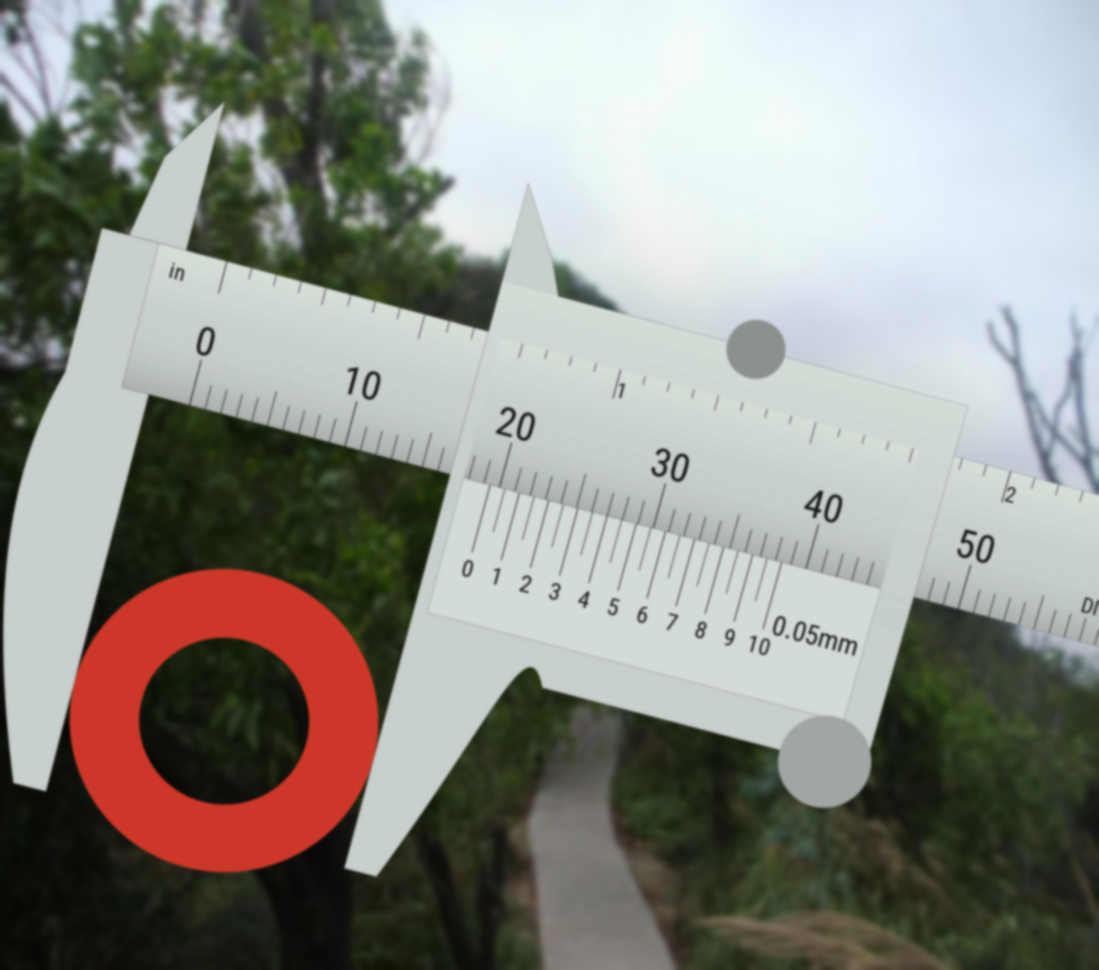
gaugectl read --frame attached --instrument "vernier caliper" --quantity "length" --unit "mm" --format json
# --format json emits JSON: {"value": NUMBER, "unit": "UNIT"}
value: {"value": 19.4, "unit": "mm"}
